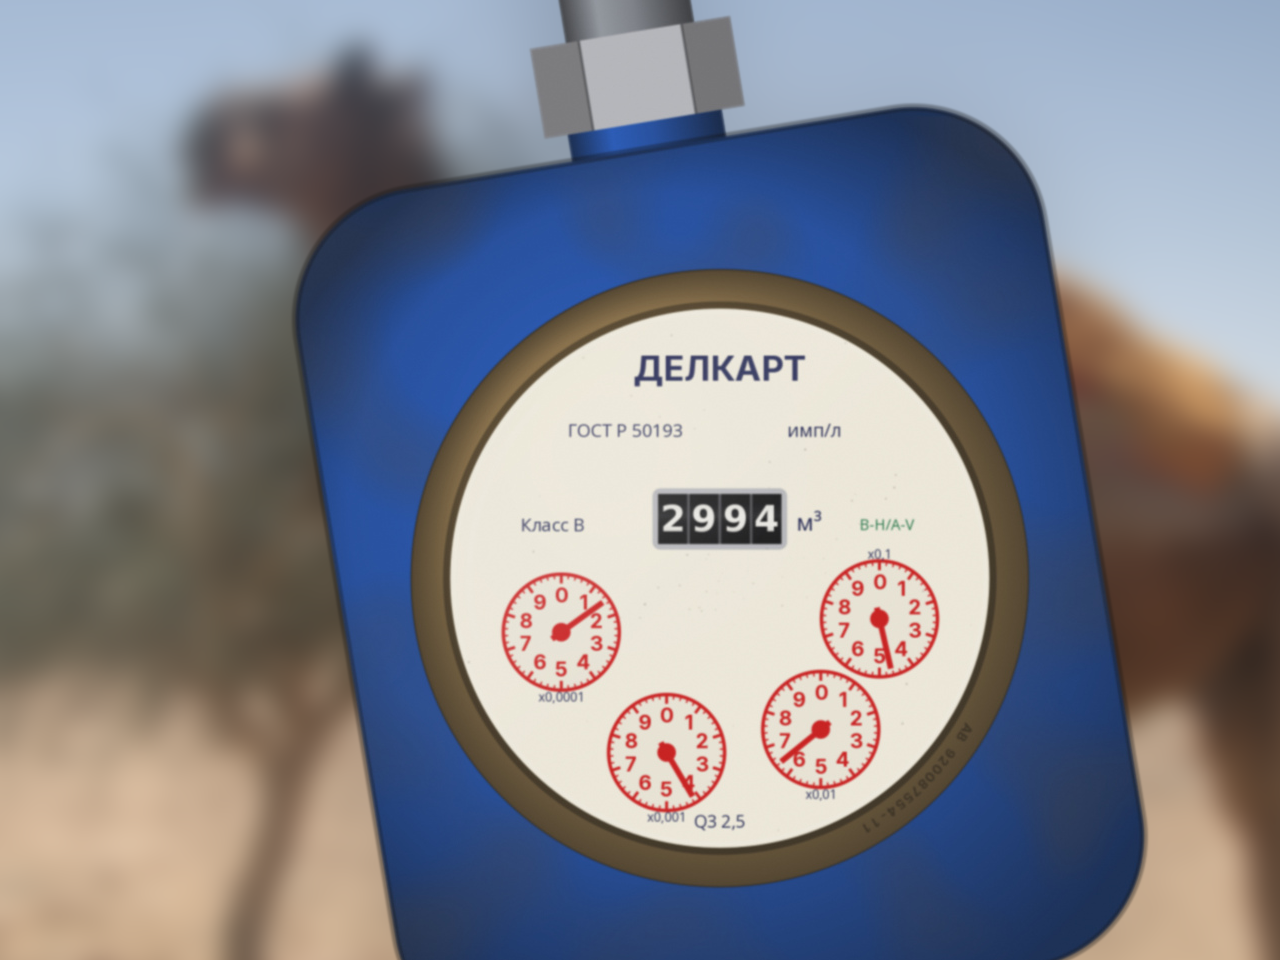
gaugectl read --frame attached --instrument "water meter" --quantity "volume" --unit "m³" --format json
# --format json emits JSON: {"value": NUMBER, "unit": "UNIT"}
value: {"value": 2994.4641, "unit": "m³"}
